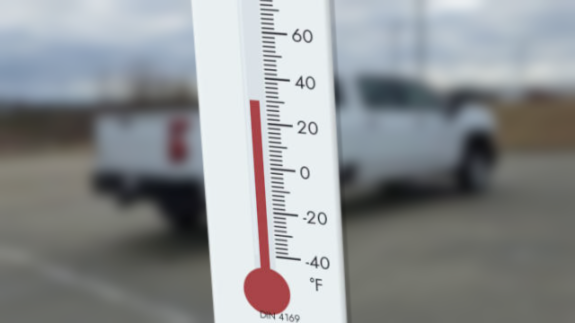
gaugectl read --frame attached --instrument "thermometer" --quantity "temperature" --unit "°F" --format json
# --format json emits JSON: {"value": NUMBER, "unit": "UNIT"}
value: {"value": 30, "unit": "°F"}
